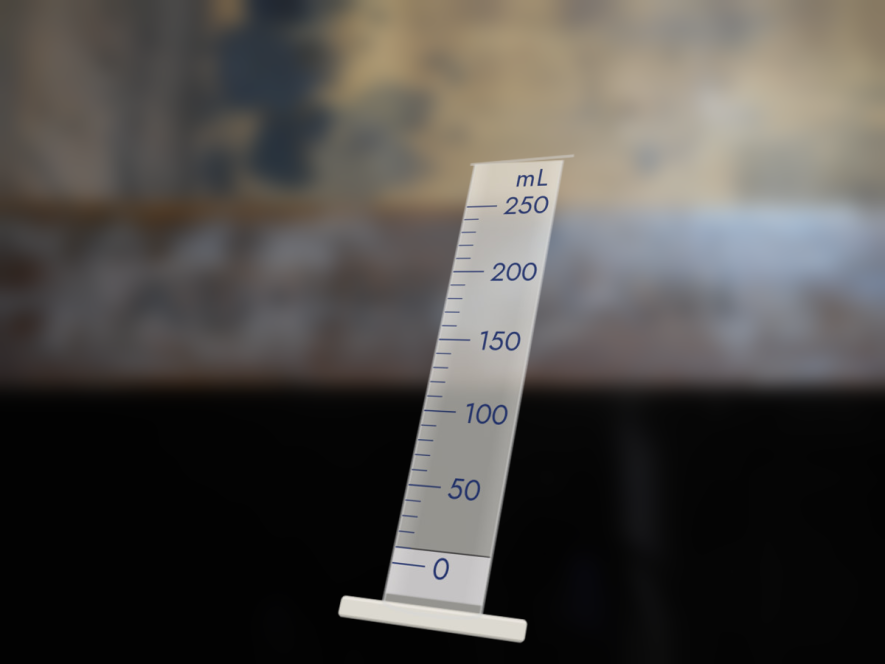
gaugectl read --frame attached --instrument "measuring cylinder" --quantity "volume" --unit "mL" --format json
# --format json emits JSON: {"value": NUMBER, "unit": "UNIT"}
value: {"value": 10, "unit": "mL"}
